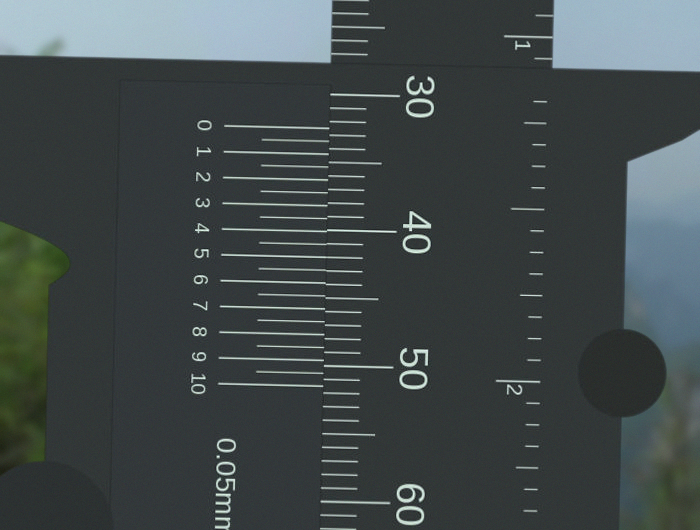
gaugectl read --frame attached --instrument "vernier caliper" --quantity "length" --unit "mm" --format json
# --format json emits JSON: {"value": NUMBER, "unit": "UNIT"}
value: {"value": 32.5, "unit": "mm"}
